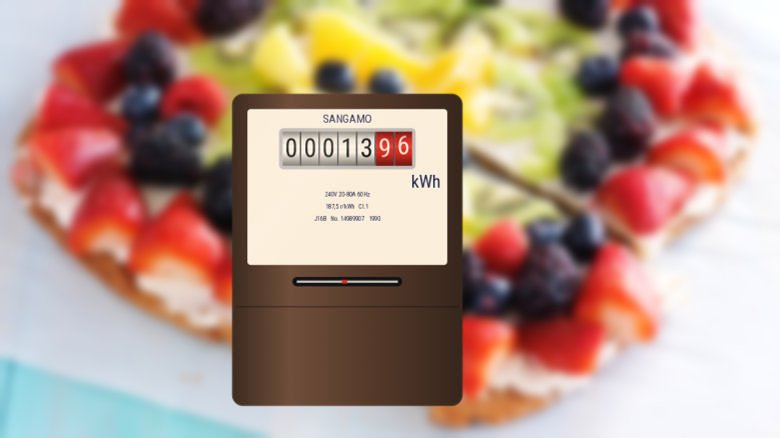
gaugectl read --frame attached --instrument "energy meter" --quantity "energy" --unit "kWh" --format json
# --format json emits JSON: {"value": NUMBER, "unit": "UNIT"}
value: {"value": 13.96, "unit": "kWh"}
